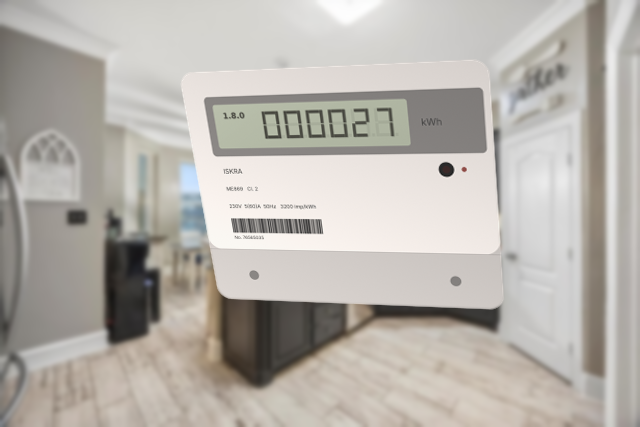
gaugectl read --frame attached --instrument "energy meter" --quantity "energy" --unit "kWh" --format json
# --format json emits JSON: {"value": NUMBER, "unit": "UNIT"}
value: {"value": 27, "unit": "kWh"}
